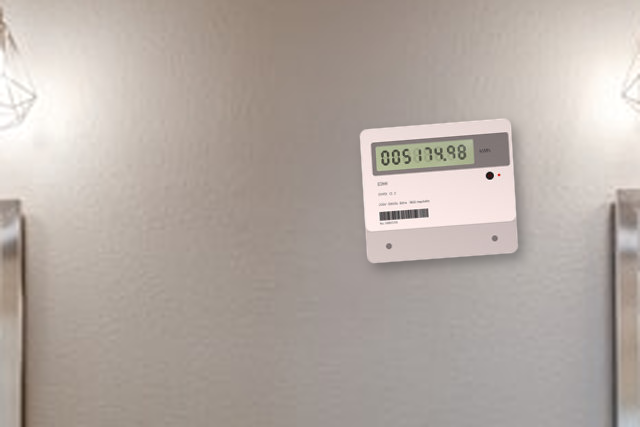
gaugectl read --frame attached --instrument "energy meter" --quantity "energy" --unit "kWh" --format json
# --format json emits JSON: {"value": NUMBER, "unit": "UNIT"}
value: {"value": 5174.98, "unit": "kWh"}
